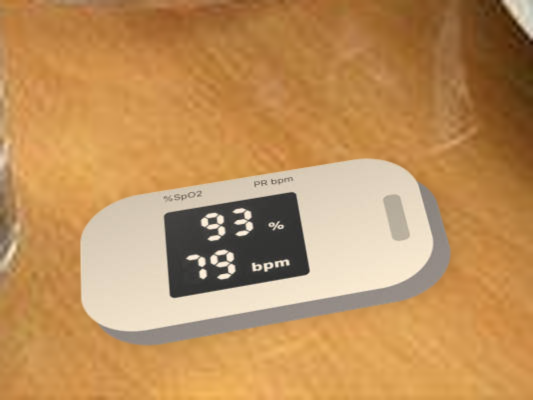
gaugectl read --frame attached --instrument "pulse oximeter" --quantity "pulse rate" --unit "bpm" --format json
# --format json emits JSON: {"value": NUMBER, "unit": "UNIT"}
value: {"value": 79, "unit": "bpm"}
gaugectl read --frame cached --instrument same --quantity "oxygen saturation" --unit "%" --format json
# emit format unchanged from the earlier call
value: {"value": 93, "unit": "%"}
